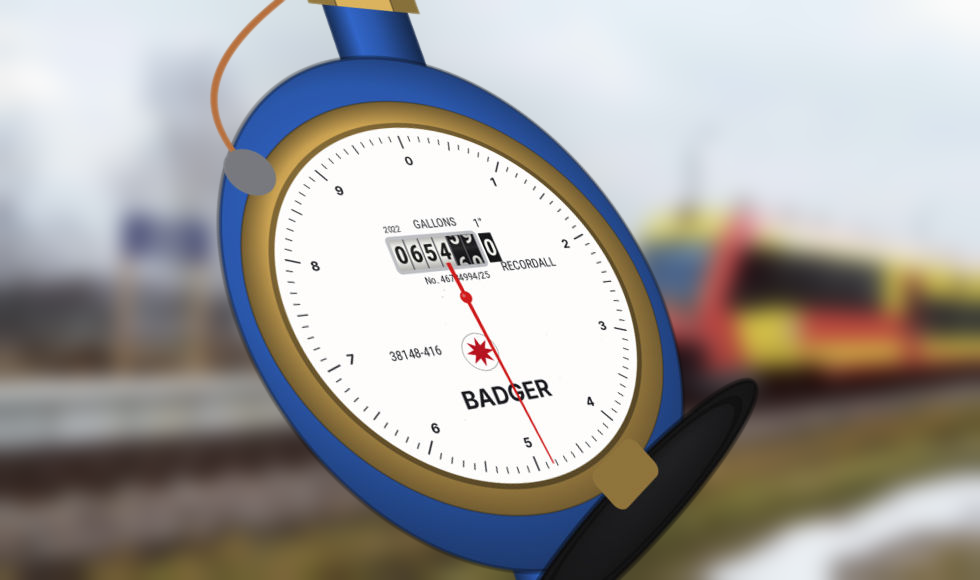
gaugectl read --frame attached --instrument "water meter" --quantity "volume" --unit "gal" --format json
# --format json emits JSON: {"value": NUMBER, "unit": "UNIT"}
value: {"value": 654594.8, "unit": "gal"}
